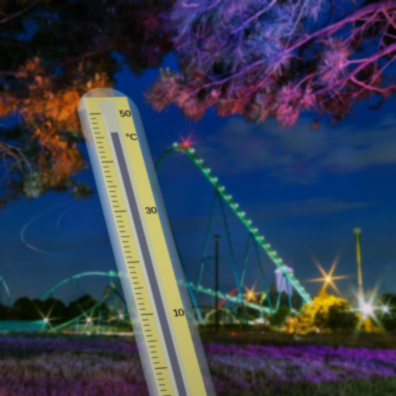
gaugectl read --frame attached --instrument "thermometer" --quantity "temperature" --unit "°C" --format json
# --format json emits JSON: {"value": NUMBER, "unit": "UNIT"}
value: {"value": 46, "unit": "°C"}
